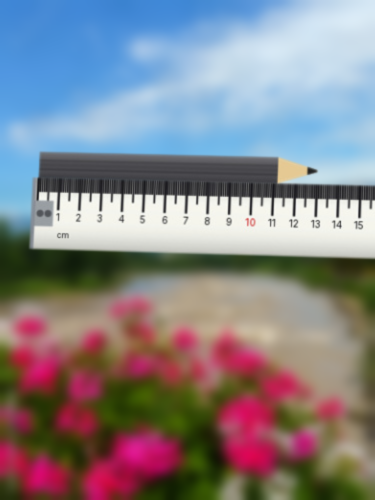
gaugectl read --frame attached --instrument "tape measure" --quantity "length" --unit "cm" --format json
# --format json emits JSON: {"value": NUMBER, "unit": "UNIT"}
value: {"value": 13, "unit": "cm"}
